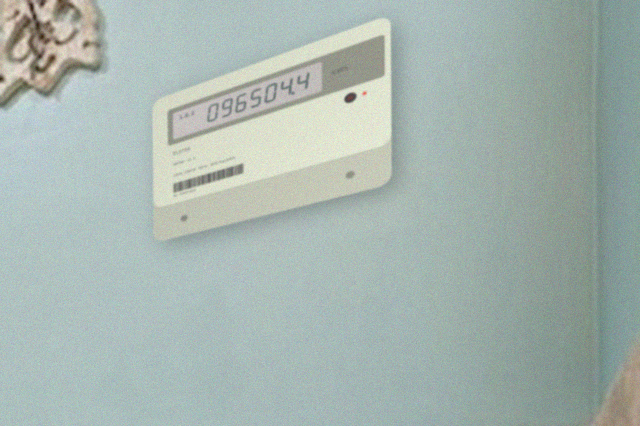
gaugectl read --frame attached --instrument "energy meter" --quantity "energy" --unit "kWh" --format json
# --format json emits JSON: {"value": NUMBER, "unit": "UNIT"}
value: {"value": 96504.4, "unit": "kWh"}
